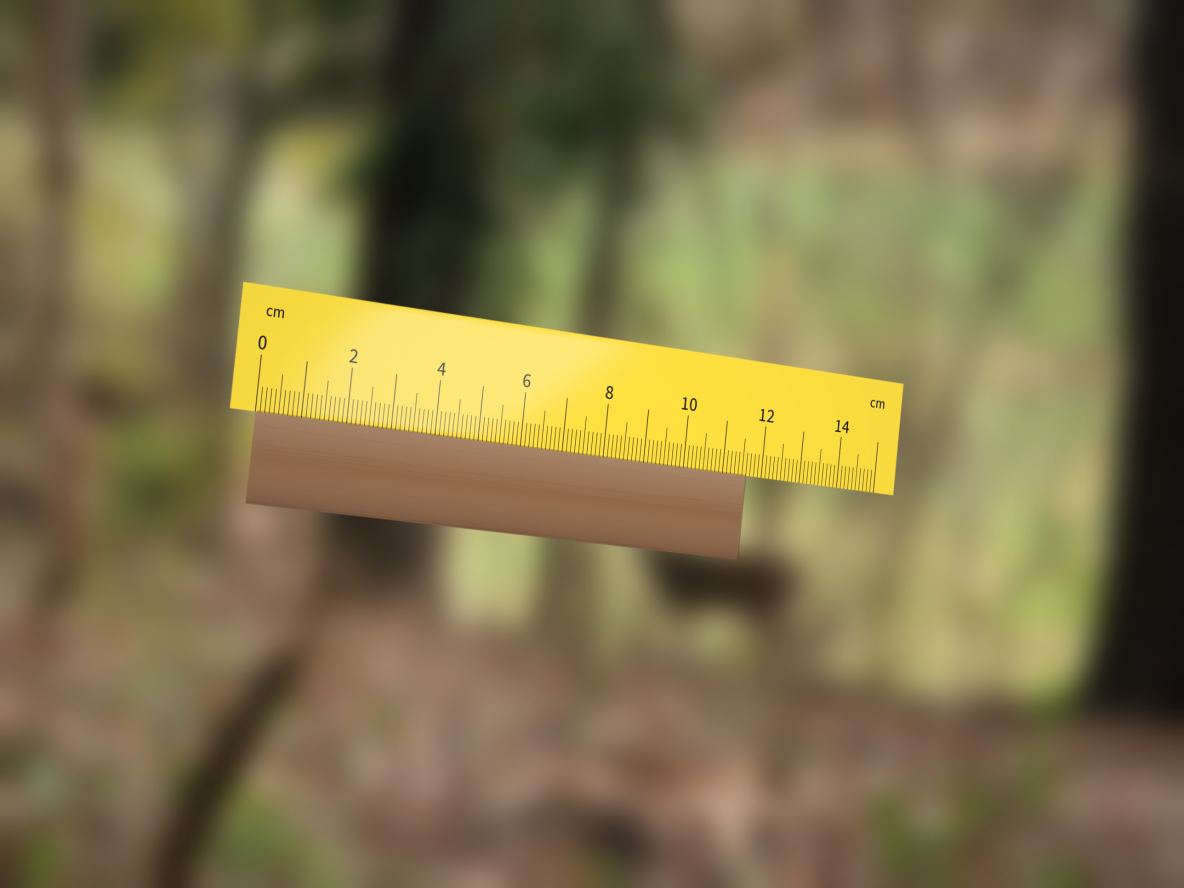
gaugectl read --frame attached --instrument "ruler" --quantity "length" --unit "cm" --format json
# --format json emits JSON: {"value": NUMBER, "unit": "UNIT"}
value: {"value": 11.6, "unit": "cm"}
